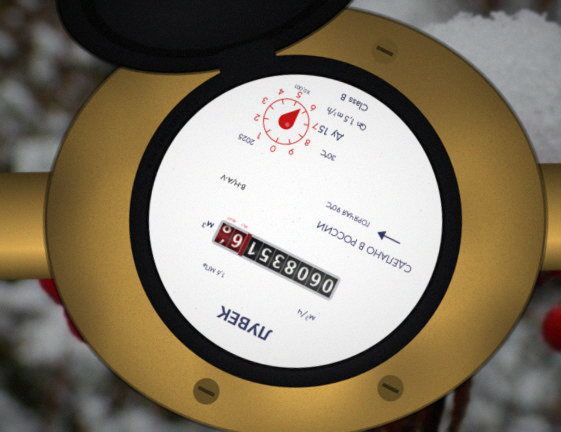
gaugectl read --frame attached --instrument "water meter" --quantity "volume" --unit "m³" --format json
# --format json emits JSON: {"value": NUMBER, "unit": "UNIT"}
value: {"value": 608351.675, "unit": "m³"}
